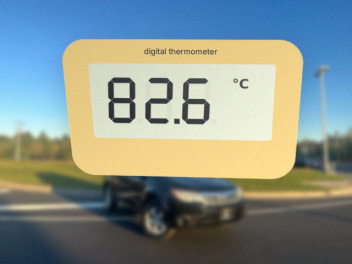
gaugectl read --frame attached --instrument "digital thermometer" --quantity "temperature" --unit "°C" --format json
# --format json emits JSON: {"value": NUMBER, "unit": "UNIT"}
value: {"value": 82.6, "unit": "°C"}
